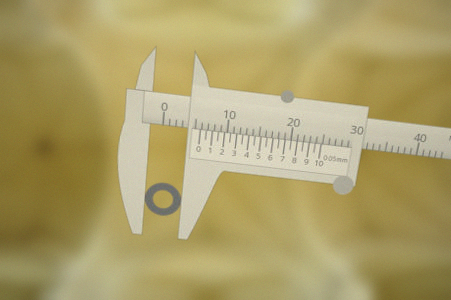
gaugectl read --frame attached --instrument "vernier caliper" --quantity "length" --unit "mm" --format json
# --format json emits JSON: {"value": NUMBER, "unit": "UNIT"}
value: {"value": 5.8, "unit": "mm"}
